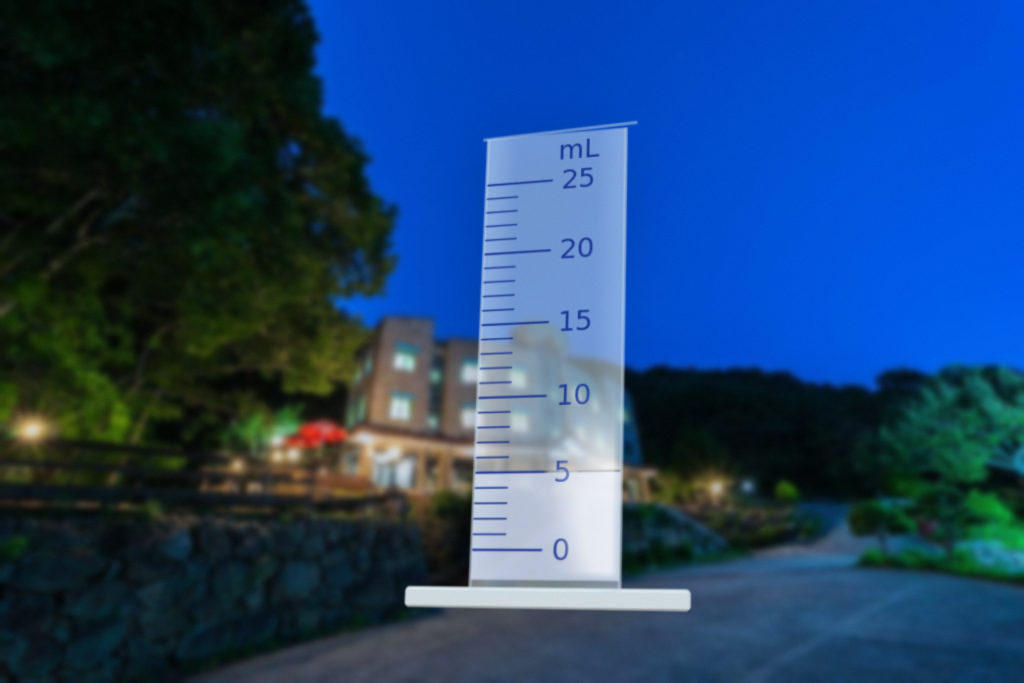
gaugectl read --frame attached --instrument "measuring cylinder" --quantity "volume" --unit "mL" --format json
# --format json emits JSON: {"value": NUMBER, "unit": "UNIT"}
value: {"value": 5, "unit": "mL"}
